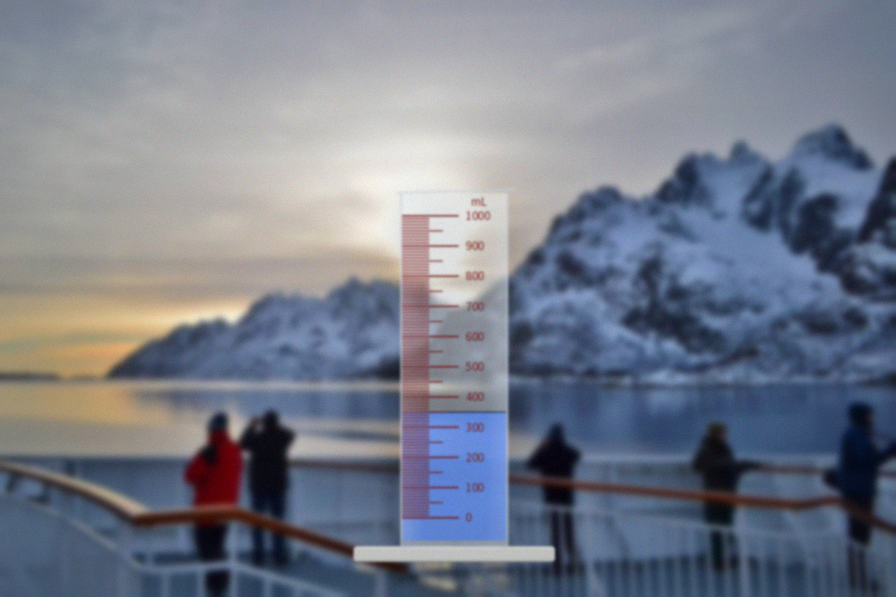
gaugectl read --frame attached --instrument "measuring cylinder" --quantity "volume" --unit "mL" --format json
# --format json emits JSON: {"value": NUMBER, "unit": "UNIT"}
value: {"value": 350, "unit": "mL"}
